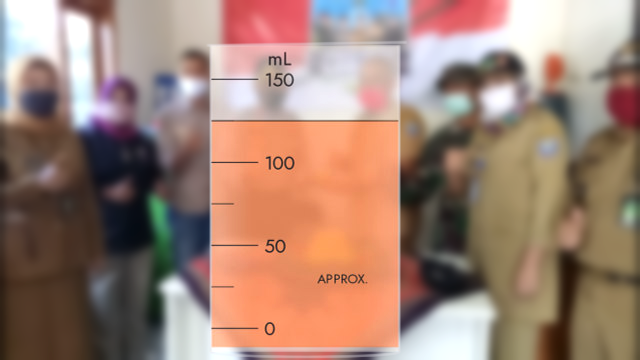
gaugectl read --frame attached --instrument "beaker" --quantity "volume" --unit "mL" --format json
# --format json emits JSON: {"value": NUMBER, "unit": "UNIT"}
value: {"value": 125, "unit": "mL"}
